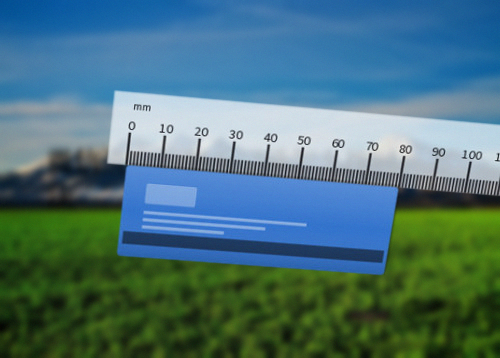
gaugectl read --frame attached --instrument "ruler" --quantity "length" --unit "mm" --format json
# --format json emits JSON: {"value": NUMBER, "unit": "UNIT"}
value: {"value": 80, "unit": "mm"}
